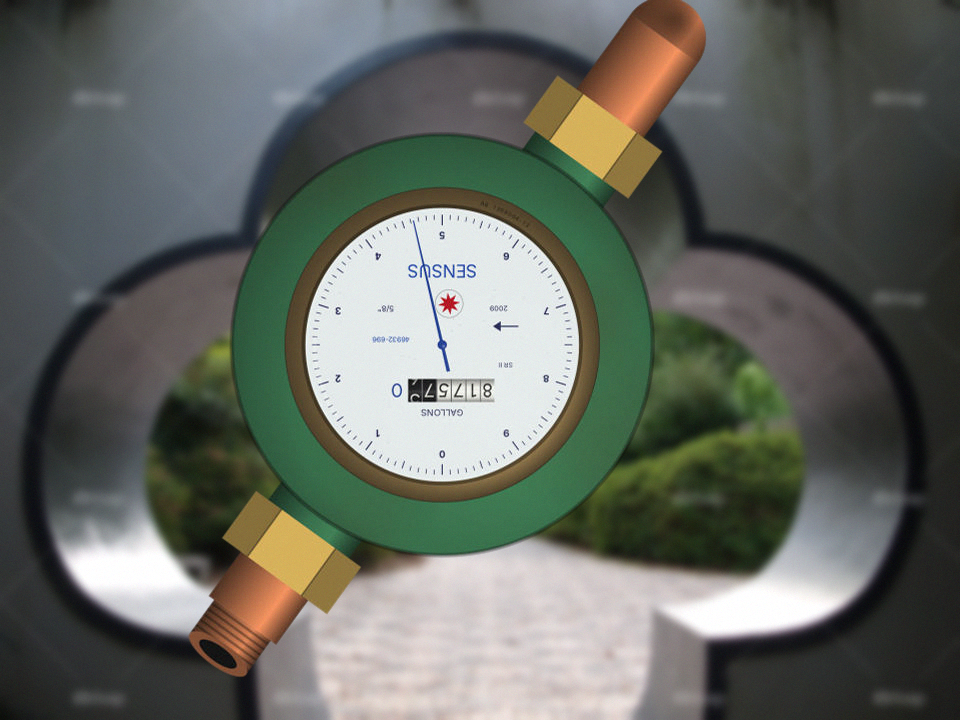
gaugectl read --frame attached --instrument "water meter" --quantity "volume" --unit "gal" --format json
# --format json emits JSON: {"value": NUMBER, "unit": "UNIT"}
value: {"value": 8175754.6, "unit": "gal"}
